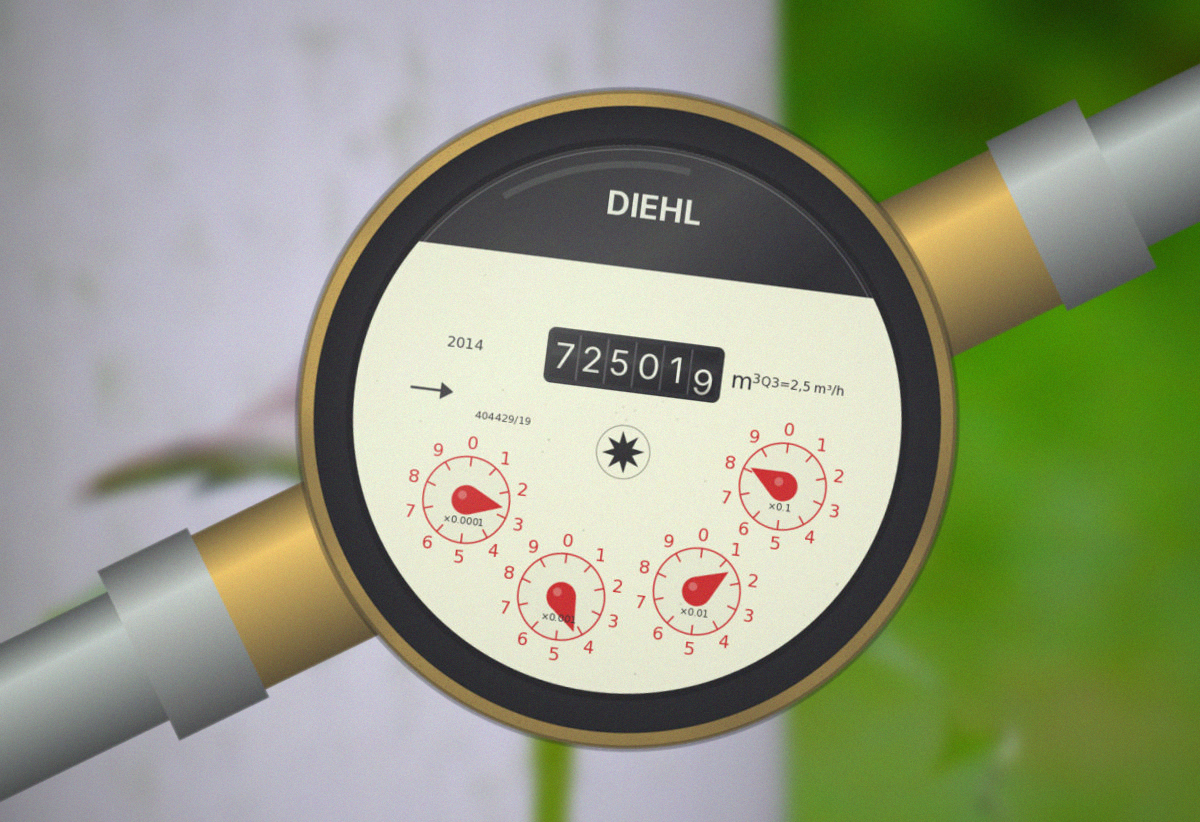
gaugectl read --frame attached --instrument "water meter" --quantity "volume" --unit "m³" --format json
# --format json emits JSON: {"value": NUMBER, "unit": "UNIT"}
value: {"value": 725018.8142, "unit": "m³"}
